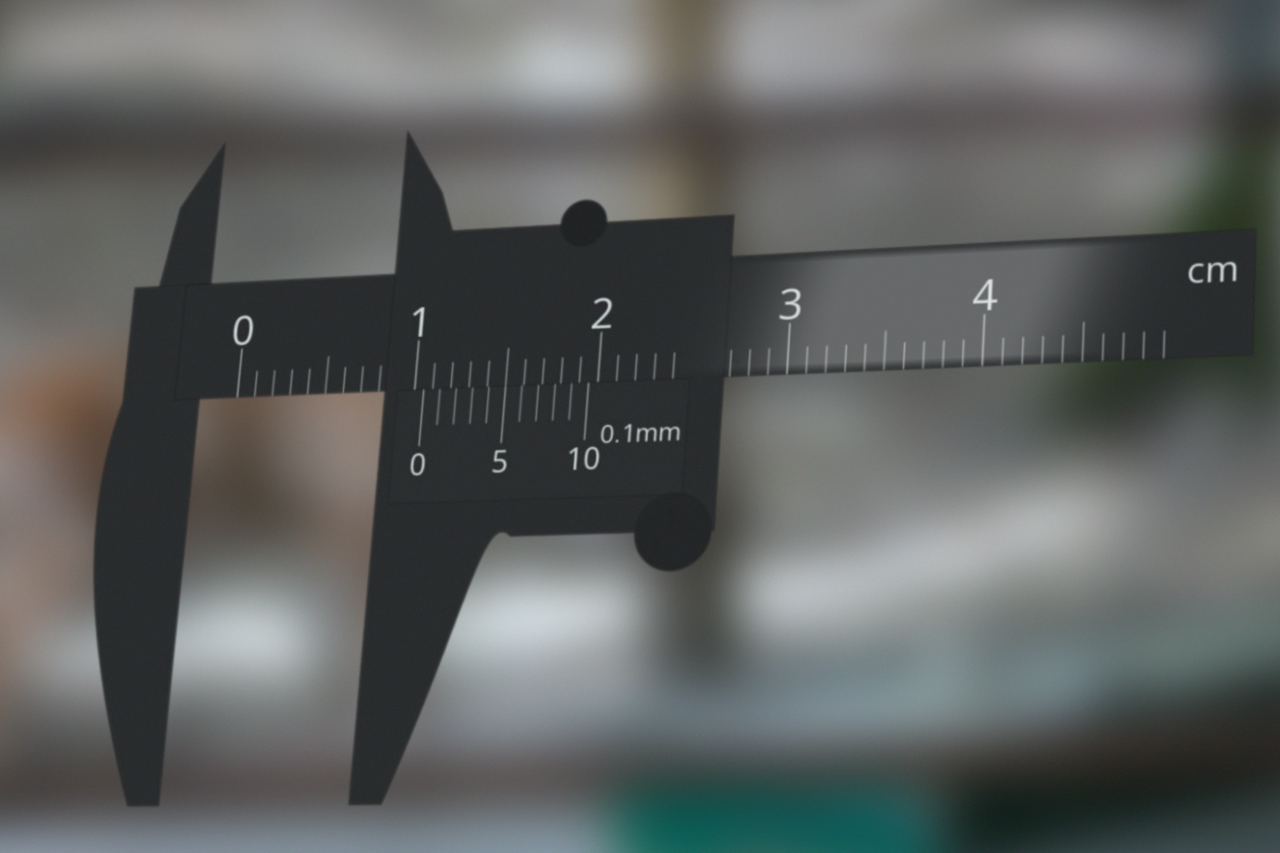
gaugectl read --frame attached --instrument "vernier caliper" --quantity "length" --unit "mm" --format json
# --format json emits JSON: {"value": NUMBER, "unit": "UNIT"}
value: {"value": 10.5, "unit": "mm"}
